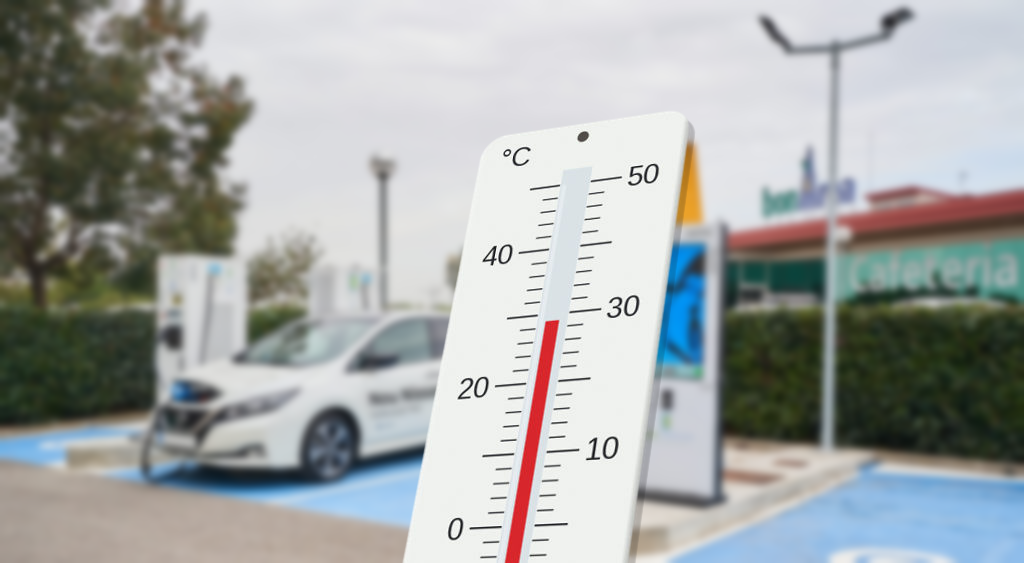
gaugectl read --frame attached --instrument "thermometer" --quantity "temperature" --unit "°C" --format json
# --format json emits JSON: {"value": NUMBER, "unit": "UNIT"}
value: {"value": 29, "unit": "°C"}
